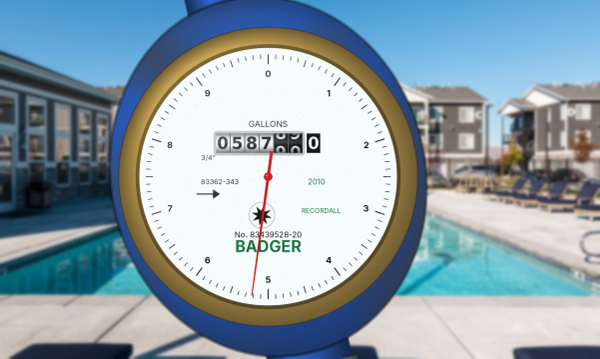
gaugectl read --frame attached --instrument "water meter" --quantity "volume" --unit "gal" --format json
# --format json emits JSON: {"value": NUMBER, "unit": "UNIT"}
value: {"value": 587895.2, "unit": "gal"}
